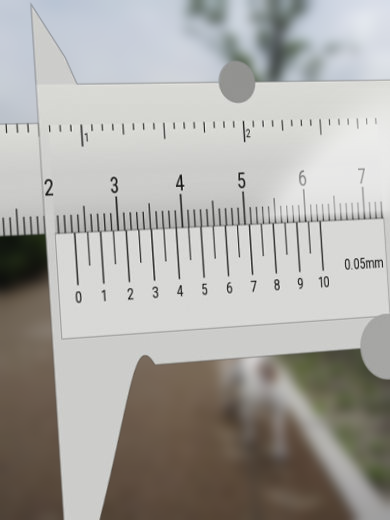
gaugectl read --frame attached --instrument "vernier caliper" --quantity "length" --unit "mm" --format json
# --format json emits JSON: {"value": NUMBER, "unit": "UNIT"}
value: {"value": 23.4, "unit": "mm"}
